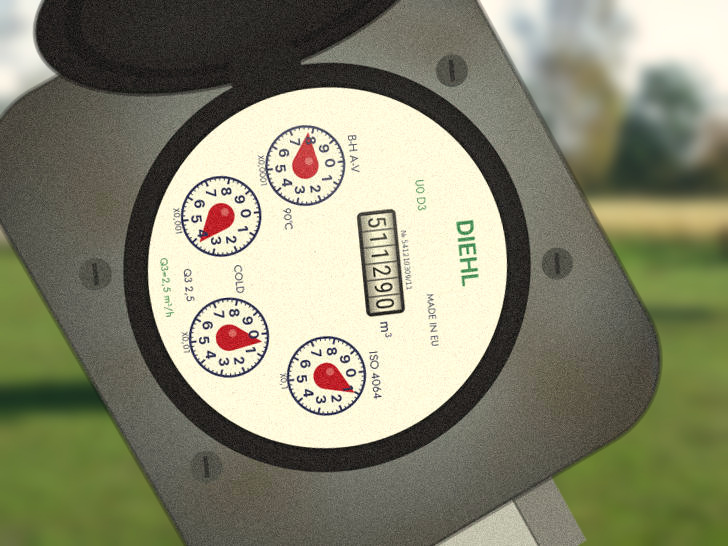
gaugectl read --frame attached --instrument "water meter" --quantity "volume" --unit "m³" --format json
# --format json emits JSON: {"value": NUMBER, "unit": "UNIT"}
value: {"value": 511290.1037, "unit": "m³"}
